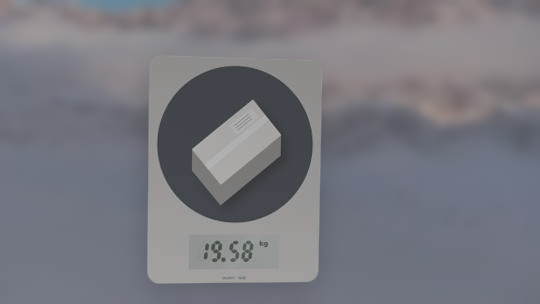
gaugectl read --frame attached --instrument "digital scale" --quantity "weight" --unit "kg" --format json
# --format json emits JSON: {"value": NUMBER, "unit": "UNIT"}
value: {"value": 19.58, "unit": "kg"}
